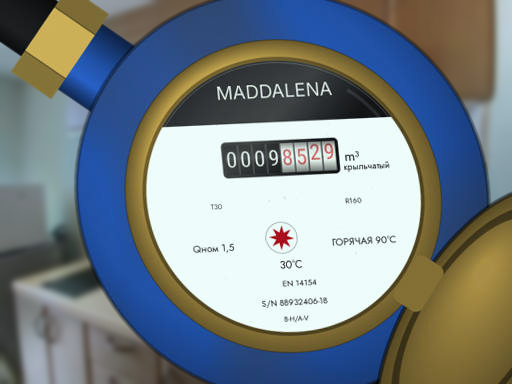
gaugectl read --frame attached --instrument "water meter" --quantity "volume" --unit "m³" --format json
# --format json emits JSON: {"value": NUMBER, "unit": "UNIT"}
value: {"value": 9.8529, "unit": "m³"}
